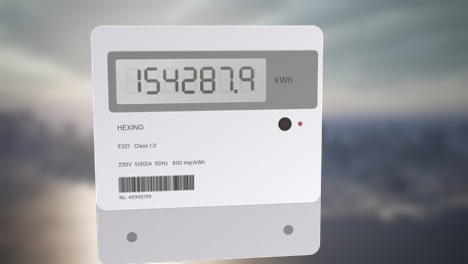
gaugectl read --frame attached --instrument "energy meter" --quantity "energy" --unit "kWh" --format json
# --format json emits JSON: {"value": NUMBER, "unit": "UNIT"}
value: {"value": 154287.9, "unit": "kWh"}
